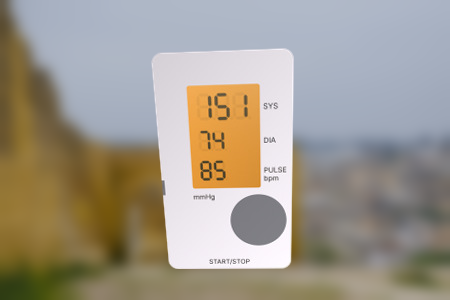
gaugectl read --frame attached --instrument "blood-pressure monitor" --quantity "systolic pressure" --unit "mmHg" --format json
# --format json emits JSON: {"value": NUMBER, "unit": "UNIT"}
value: {"value": 151, "unit": "mmHg"}
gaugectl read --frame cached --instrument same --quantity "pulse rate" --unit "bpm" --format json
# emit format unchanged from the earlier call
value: {"value": 85, "unit": "bpm"}
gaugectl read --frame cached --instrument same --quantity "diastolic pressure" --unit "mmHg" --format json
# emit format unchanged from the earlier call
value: {"value": 74, "unit": "mmHg"}
